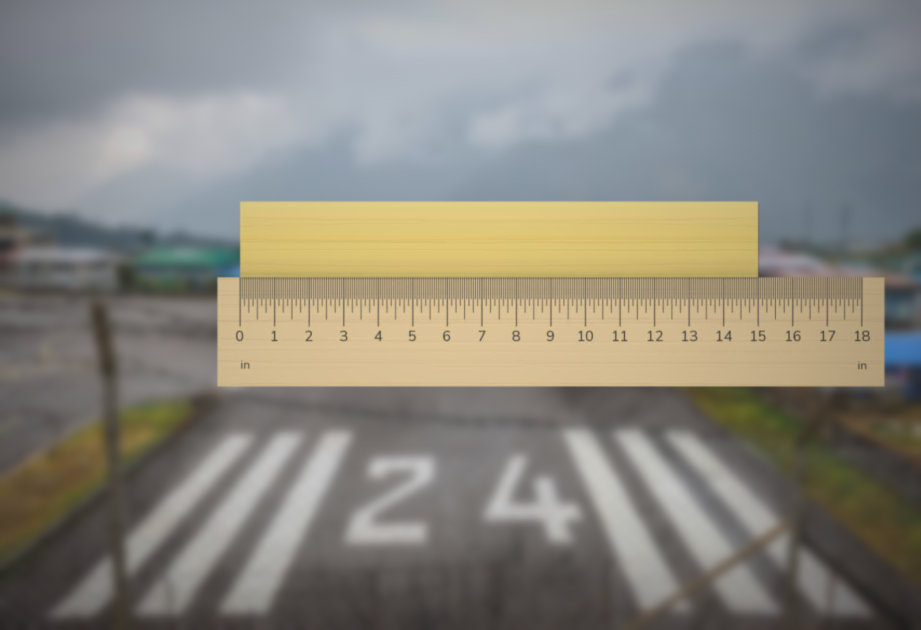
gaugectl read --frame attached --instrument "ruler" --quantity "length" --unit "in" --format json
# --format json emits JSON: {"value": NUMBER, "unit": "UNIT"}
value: {"value": 15, "unit": "in"}
